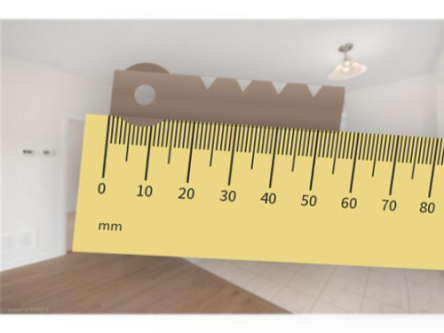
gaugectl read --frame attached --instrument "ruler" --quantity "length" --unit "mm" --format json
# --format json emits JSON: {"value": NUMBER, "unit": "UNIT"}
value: {"value": 55, "unit": "mm"}
